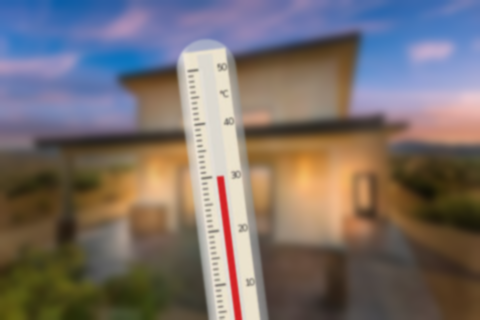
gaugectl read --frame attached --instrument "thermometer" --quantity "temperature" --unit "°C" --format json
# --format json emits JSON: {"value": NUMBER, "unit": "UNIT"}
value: {"value": 30, "unit": "°C"}
